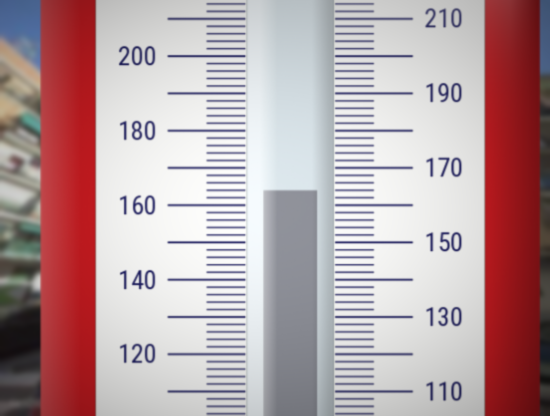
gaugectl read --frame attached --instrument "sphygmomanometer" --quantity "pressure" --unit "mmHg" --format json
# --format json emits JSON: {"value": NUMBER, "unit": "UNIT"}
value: {"value": 164, "unit": "mmHg"}
